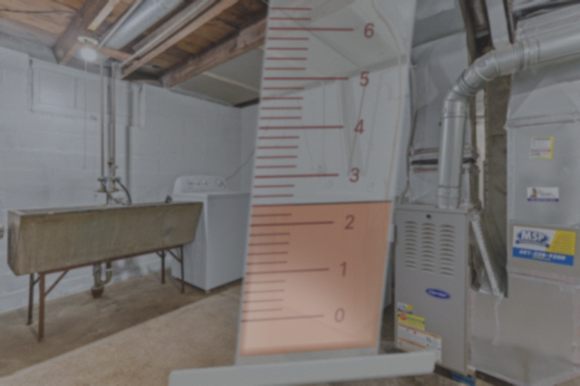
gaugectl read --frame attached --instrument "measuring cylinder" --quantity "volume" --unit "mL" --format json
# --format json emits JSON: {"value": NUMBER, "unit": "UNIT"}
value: {"value": 2.4, "unit": "mL"}
